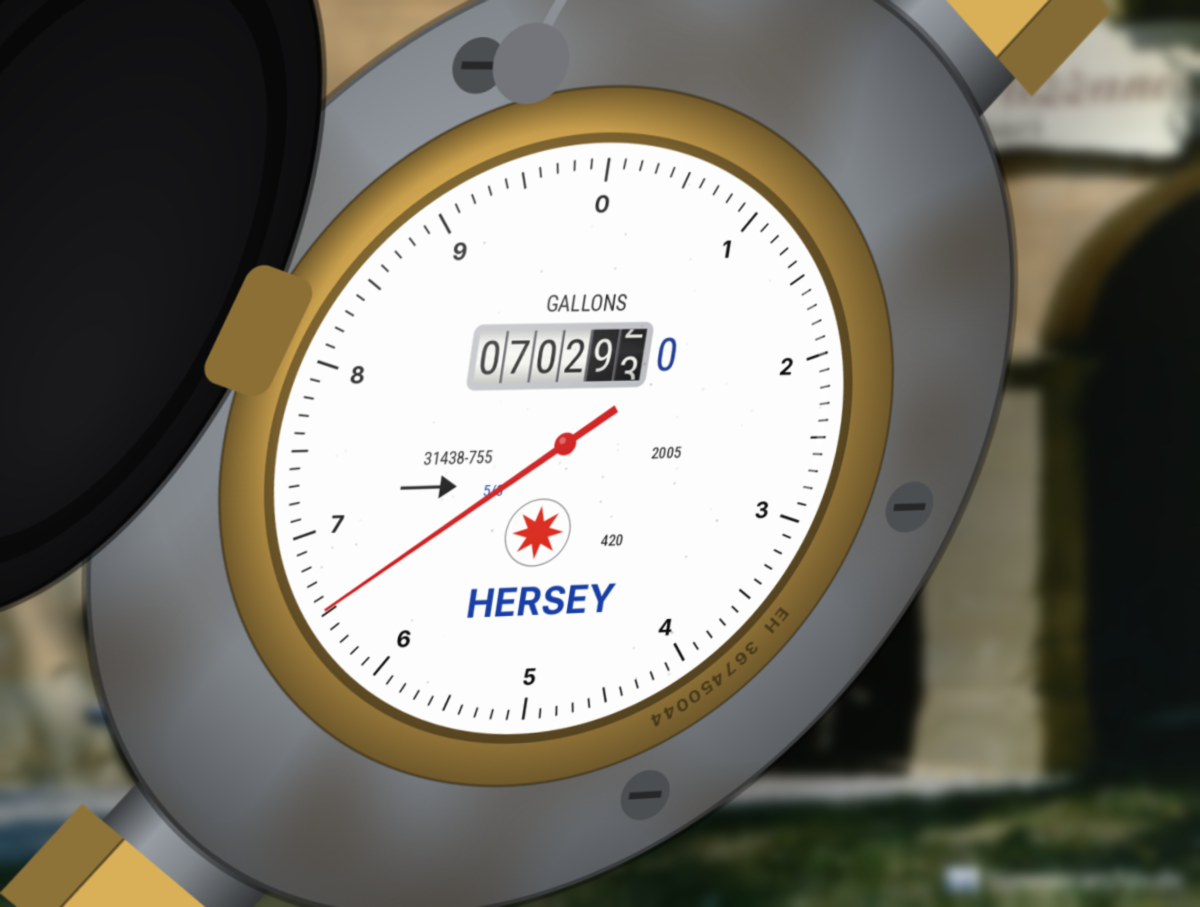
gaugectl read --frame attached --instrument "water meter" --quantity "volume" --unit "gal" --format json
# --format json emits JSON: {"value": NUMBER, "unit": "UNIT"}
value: {"value": 702926.5, "unit": "gal"}
